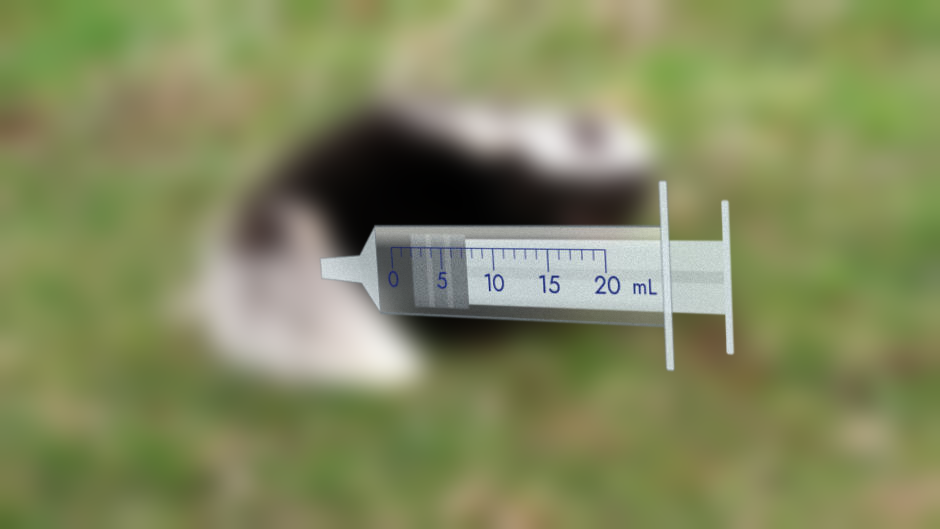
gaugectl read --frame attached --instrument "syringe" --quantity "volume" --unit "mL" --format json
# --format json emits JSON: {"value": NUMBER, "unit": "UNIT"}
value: {"value": 2, "unit": "mL"}
